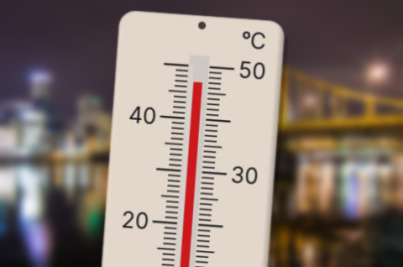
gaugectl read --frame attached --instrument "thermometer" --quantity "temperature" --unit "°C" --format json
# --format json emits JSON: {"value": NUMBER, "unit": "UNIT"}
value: {"value": 47, "unit": "°C"}
